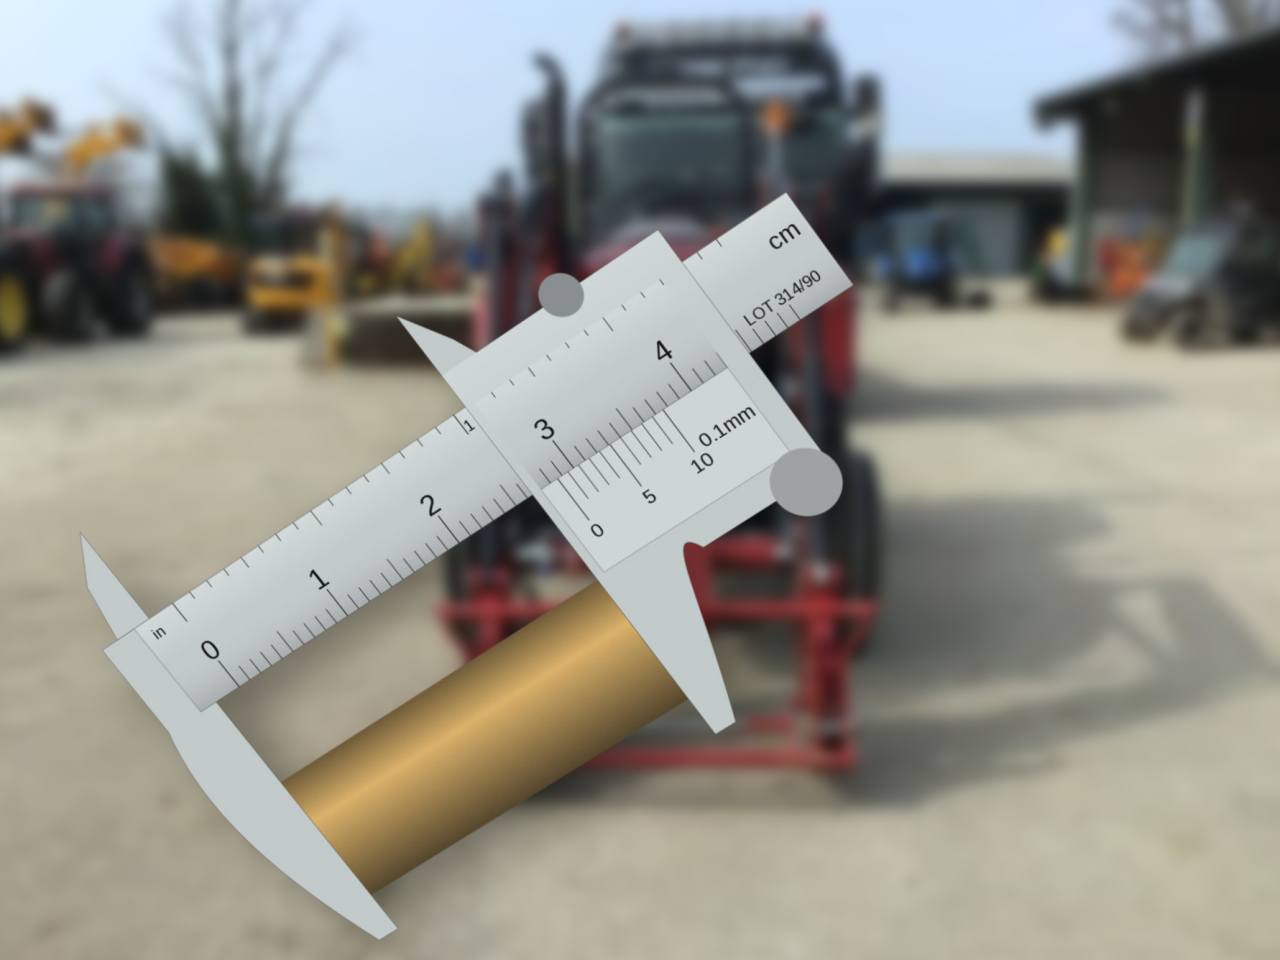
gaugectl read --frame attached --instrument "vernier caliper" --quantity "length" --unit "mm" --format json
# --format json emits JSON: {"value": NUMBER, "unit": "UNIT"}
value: {"value": 28.6, "unit": "mm"}
